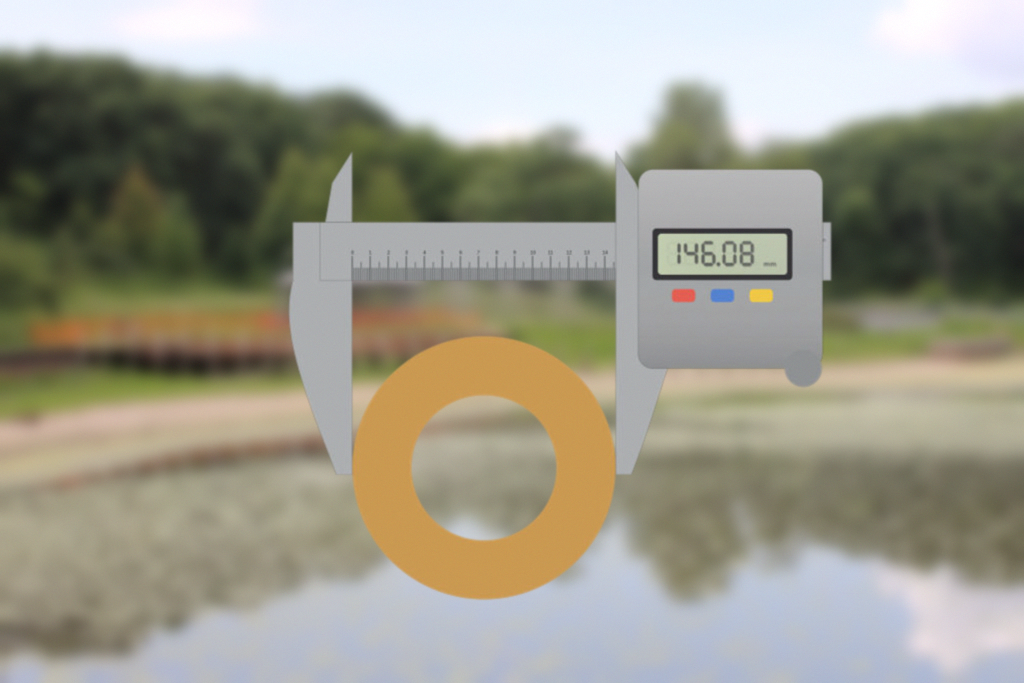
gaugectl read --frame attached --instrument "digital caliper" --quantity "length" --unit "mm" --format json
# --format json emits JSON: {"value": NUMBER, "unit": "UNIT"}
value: {"value": 146.08, "unit": "mm"}
